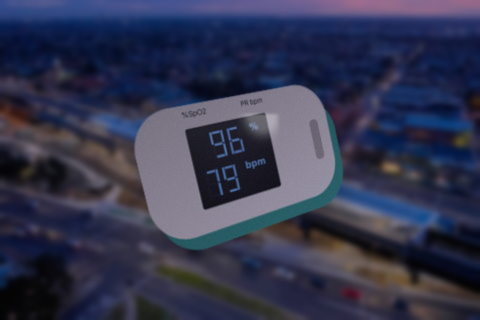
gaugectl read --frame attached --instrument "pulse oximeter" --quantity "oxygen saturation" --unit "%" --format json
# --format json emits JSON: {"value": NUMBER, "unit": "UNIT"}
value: {"value": 96, "unit": "%"}
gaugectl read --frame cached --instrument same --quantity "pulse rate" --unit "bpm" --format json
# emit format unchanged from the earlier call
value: {"value": 79, "unit": "bpm"}
